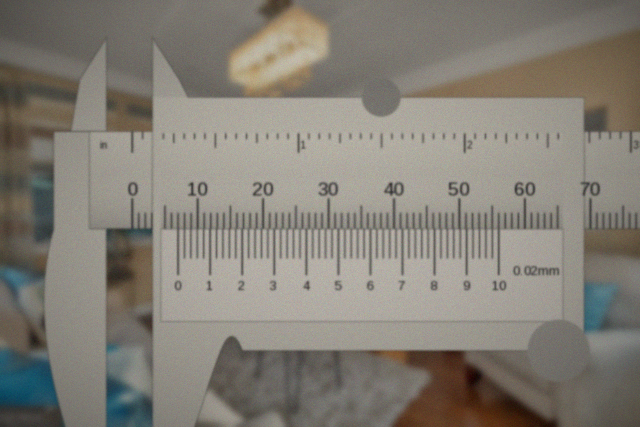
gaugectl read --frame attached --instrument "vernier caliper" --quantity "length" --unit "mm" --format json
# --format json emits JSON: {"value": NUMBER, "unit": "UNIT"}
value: {"value": 7.0, "unit": "mm"}
